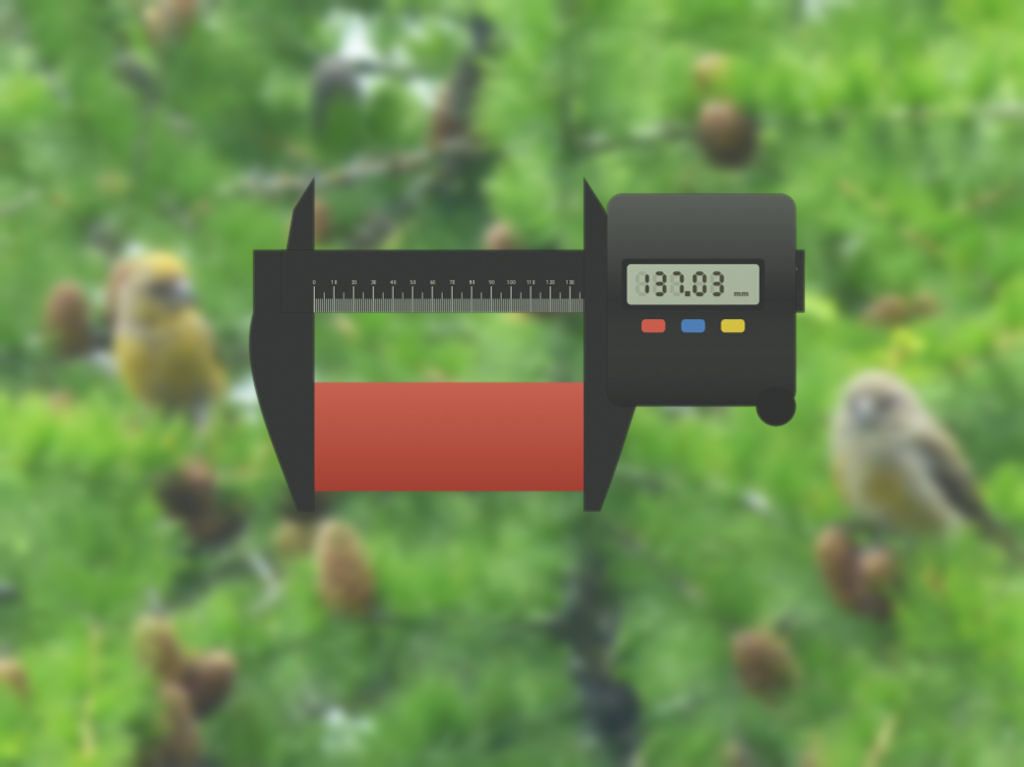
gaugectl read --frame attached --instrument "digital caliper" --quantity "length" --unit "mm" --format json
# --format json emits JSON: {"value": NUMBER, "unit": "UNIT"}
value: {"value": 137.03, "unit": "mm"}
